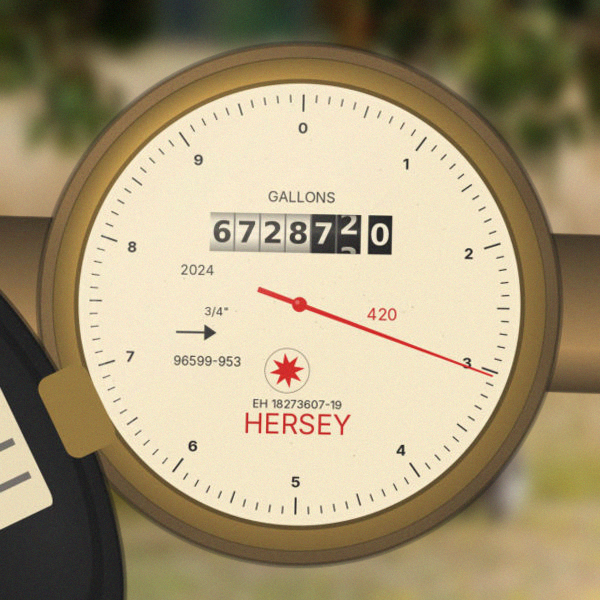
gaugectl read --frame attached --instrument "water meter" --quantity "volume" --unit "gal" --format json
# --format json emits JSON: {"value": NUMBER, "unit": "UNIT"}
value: {"value": 6728723.0, "unit": "gal"}
